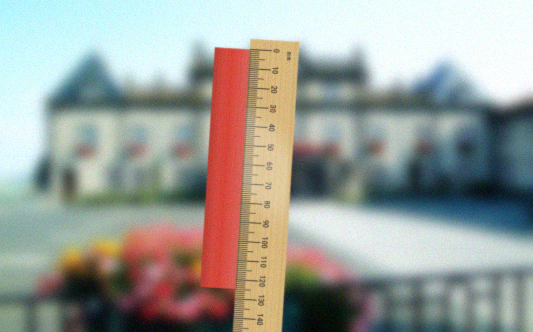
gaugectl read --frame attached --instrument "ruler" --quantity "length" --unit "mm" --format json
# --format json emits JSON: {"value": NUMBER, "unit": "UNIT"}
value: {"value": 125, "unit": "mm"}
